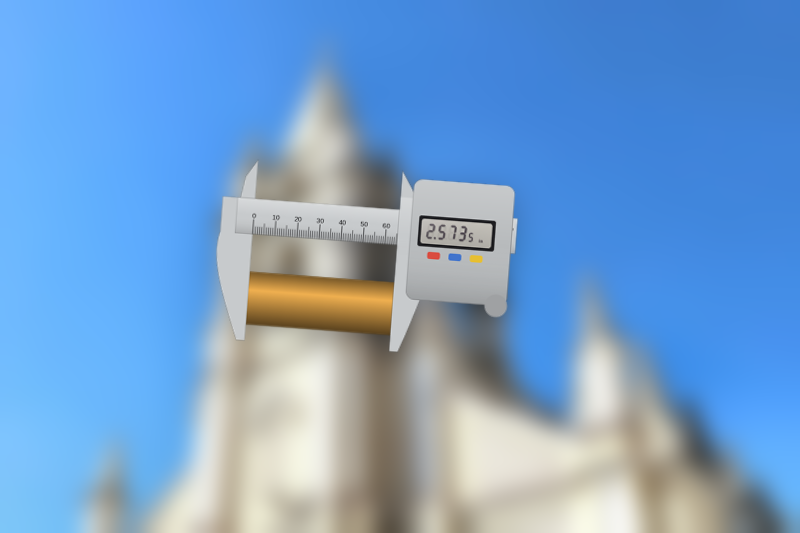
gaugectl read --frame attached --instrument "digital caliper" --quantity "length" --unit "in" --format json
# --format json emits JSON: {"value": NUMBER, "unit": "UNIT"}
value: {"value": 2.5735, "unit": "in"}
